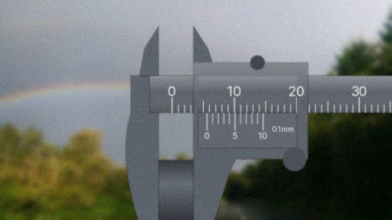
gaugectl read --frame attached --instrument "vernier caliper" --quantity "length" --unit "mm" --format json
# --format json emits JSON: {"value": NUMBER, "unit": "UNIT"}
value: {"value": 5.6, "unit": "mm"}
